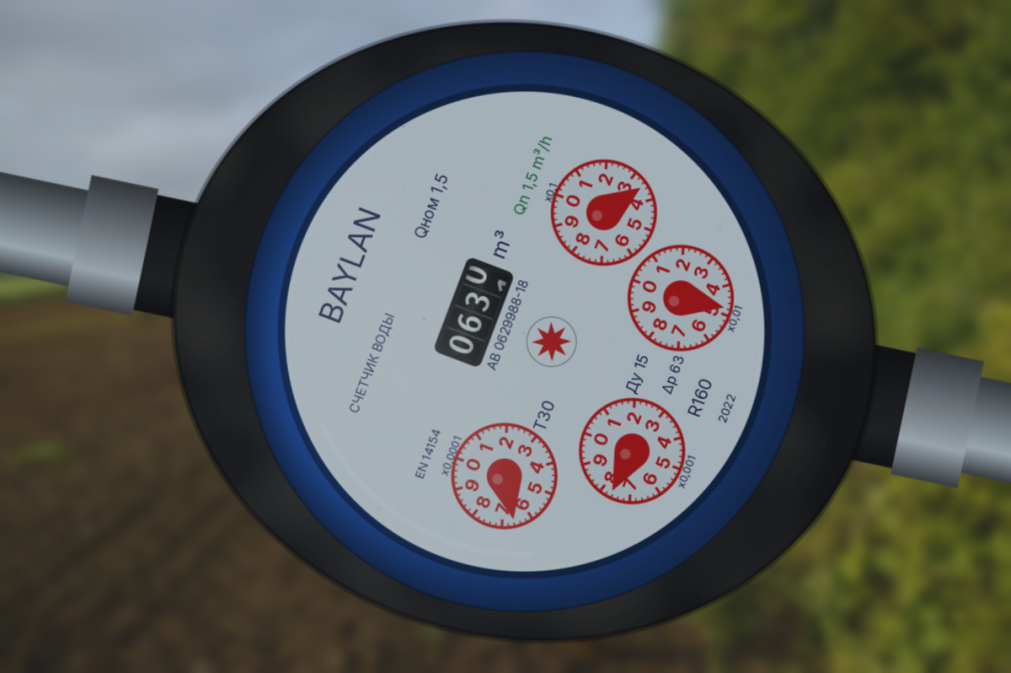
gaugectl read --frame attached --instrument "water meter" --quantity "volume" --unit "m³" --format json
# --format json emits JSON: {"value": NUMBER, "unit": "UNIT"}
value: {"value": 630.3476, "unit": "m³"}
